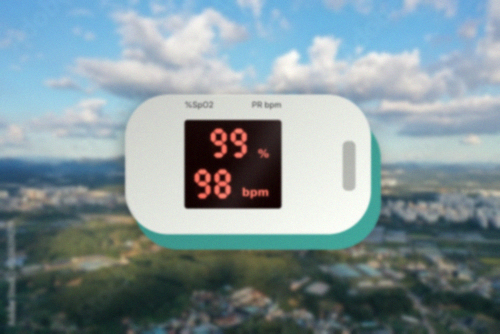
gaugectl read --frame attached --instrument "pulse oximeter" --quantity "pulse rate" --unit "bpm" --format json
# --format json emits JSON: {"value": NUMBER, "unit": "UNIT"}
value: {"value": 98, "unit": "bpm"}
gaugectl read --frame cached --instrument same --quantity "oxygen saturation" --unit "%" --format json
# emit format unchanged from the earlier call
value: {"value": 99, "unit": "%"}
